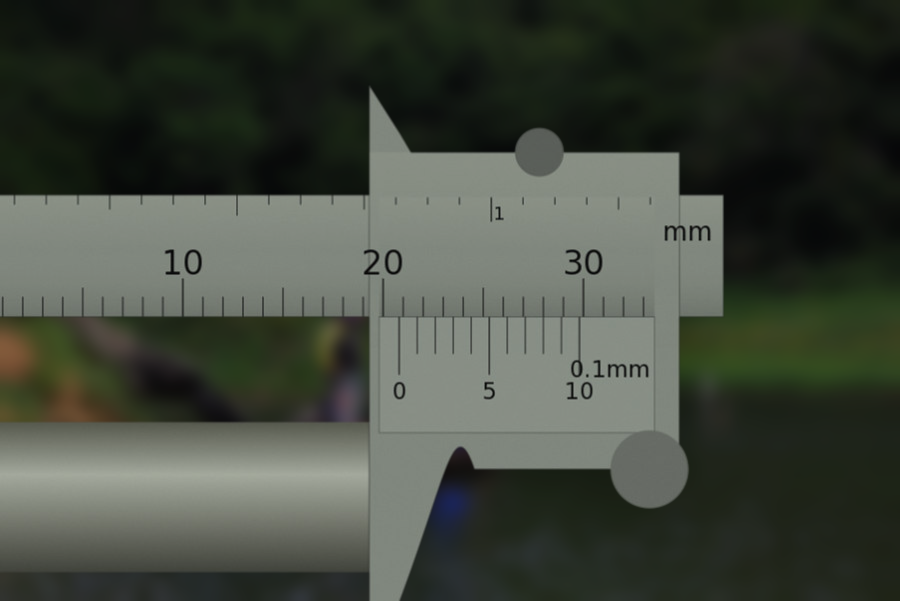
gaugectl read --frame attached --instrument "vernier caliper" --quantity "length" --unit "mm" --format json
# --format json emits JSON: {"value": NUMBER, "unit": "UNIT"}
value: {"value": 20.8, "unit": "mm"}
